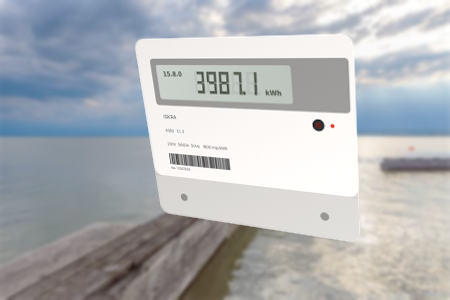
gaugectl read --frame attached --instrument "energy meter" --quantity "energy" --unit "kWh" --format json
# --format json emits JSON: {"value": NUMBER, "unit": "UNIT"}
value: {"value": 3987.1, "unit": "kWh"}
